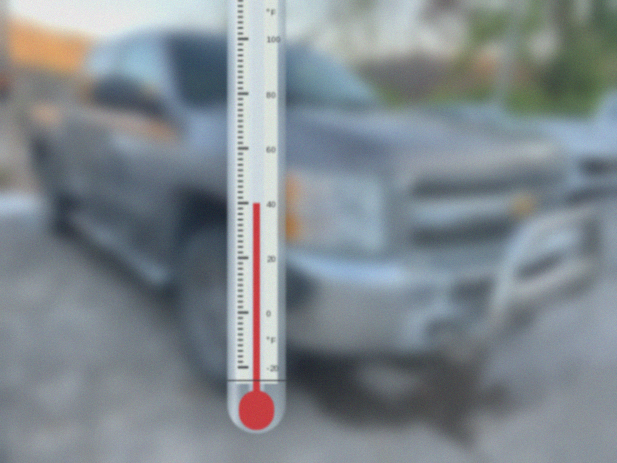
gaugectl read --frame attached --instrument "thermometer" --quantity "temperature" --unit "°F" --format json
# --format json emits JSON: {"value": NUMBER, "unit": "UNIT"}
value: {"value": 40, "unit": "°F"}
